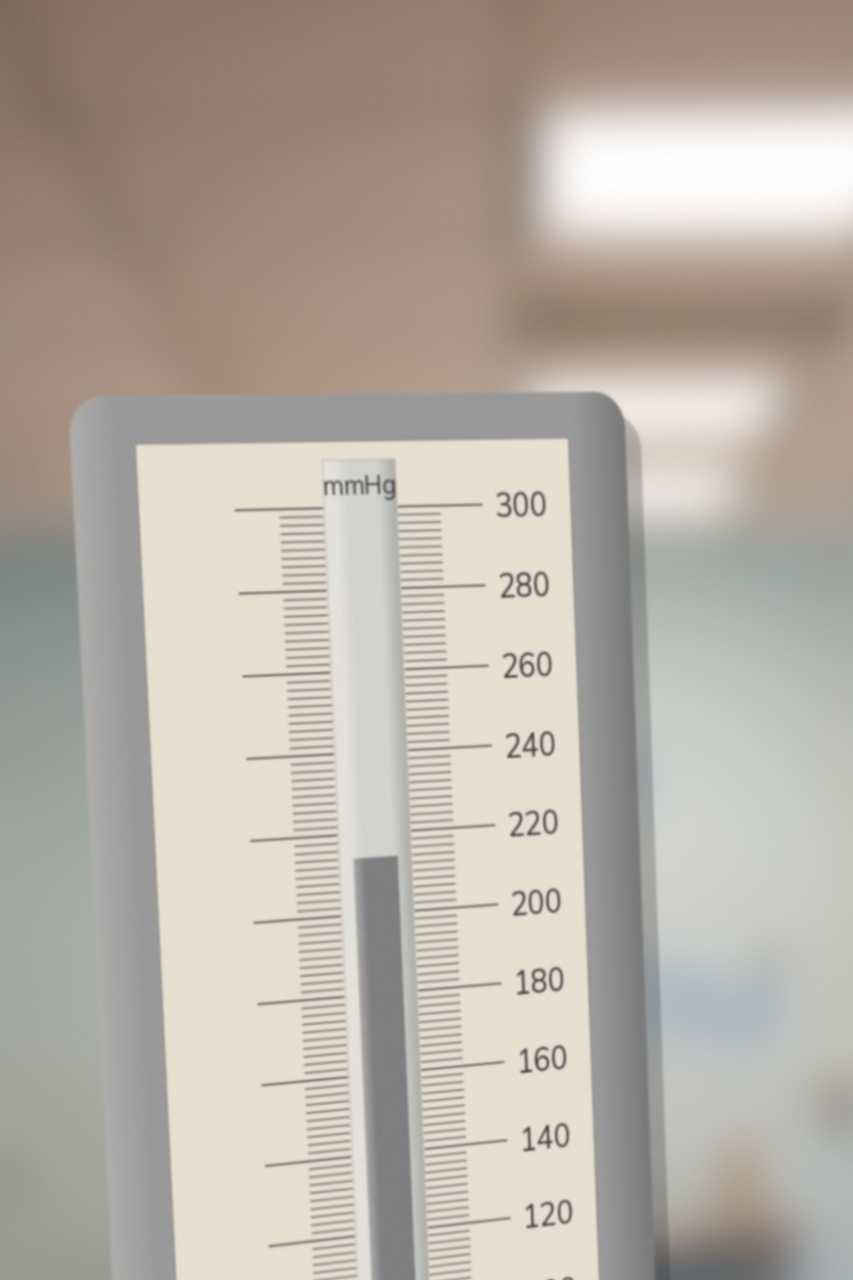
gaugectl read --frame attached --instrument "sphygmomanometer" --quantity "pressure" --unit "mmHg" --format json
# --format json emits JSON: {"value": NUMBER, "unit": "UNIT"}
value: {"value": 214, "unit": "mmHg"}
